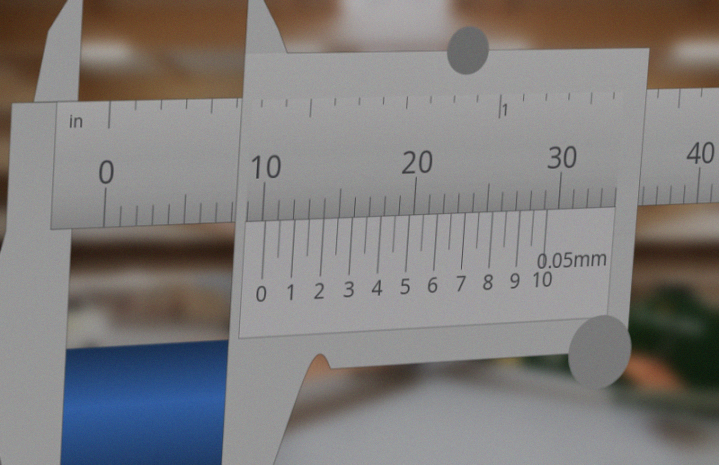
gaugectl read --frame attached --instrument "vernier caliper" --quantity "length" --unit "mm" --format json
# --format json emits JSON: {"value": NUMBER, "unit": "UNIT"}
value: {"value": 10.2, "unit": "mm"}
